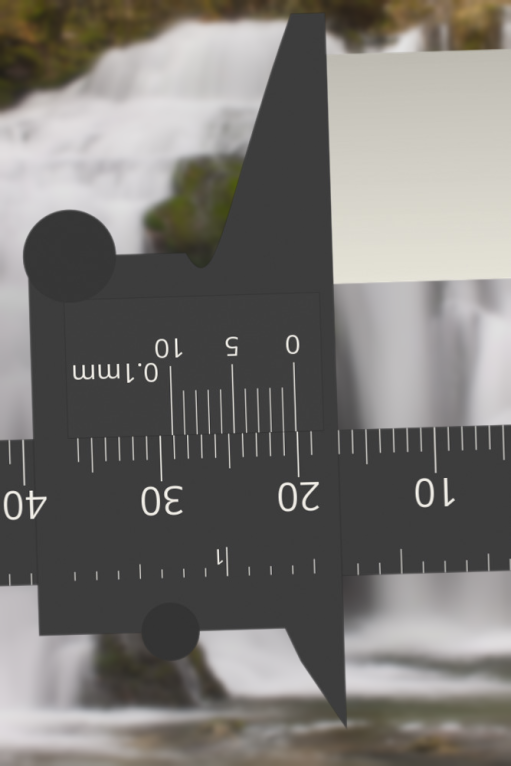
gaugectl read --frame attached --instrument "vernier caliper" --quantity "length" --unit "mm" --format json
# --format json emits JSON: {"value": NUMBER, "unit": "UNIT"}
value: {"value": 20.1, "unit": "mm"}
